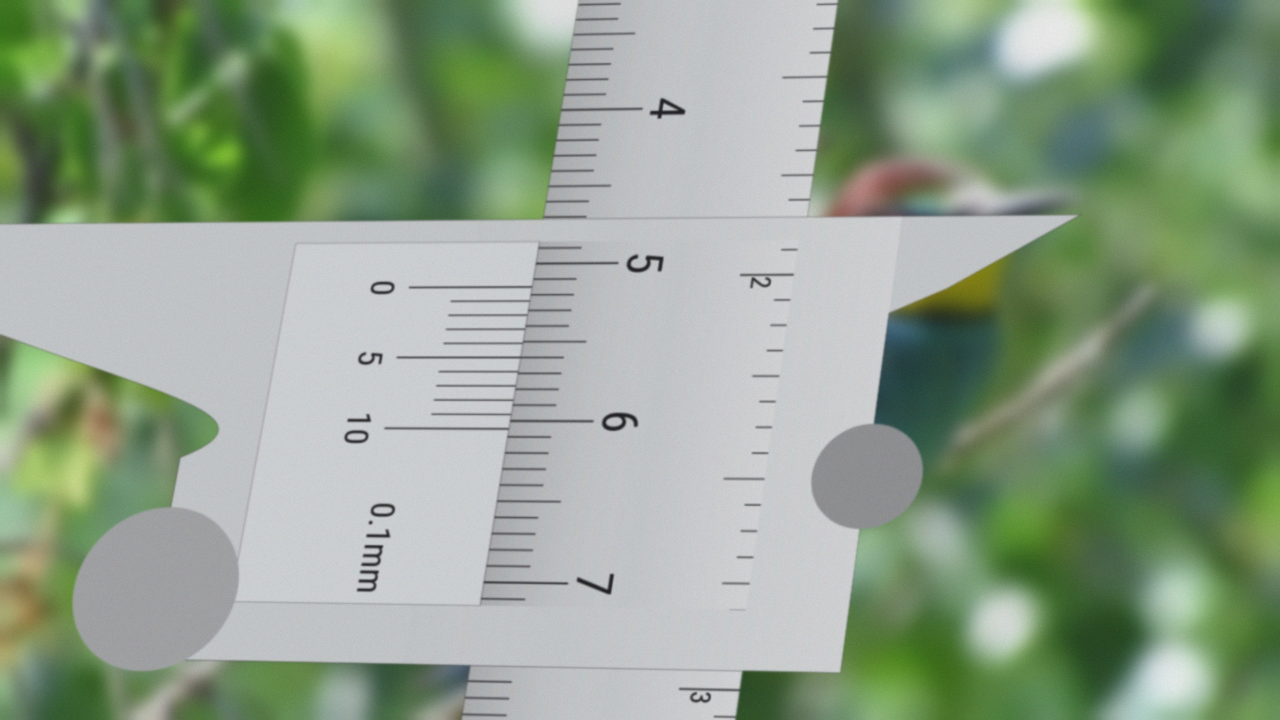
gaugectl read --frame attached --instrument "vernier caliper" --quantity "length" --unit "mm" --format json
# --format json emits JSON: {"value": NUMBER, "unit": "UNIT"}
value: {"value": 51.5, "unit": "mm"}
